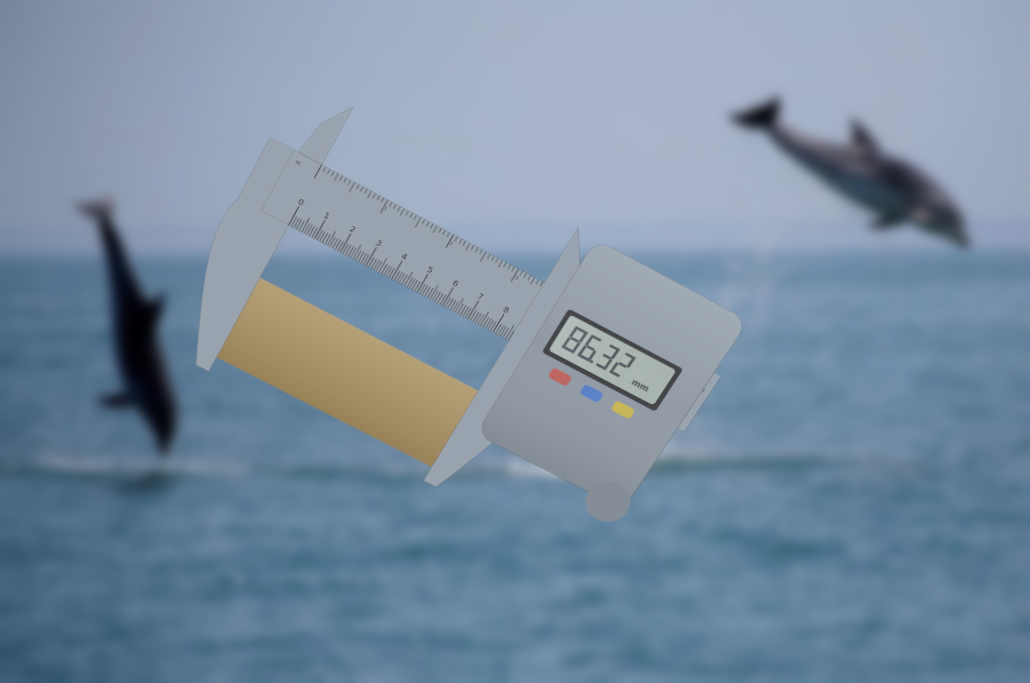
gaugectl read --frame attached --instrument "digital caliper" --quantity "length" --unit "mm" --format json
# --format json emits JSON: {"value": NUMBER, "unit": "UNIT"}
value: {"value": 86.32, "unit": "mm"}
